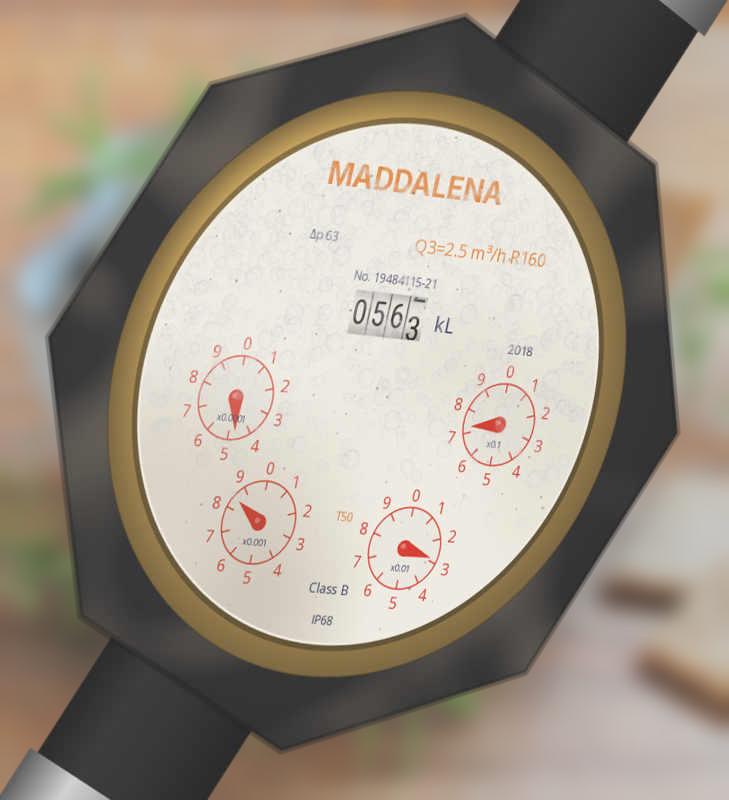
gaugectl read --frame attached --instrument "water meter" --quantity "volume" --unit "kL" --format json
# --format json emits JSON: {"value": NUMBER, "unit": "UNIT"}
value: {"value": 562.7284, "unit": "kL"}
